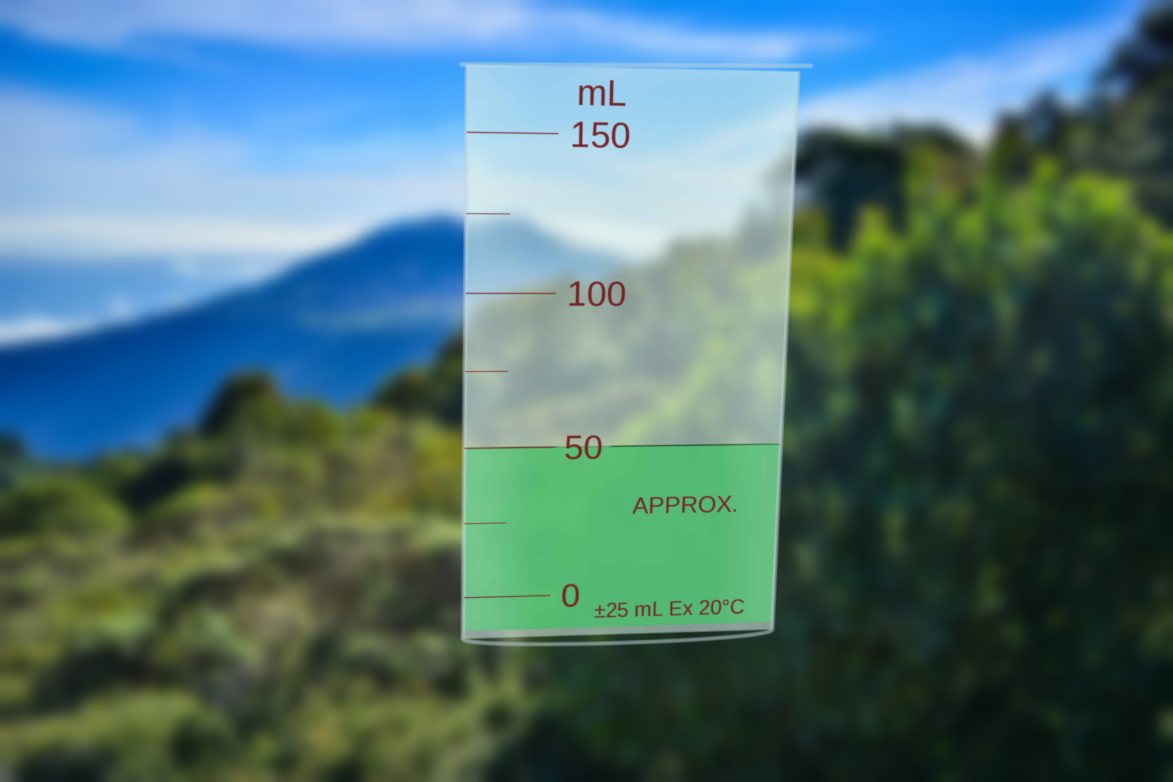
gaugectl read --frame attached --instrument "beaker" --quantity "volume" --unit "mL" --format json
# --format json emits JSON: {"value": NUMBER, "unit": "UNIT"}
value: {"value": 50, "unit": "mL"}
